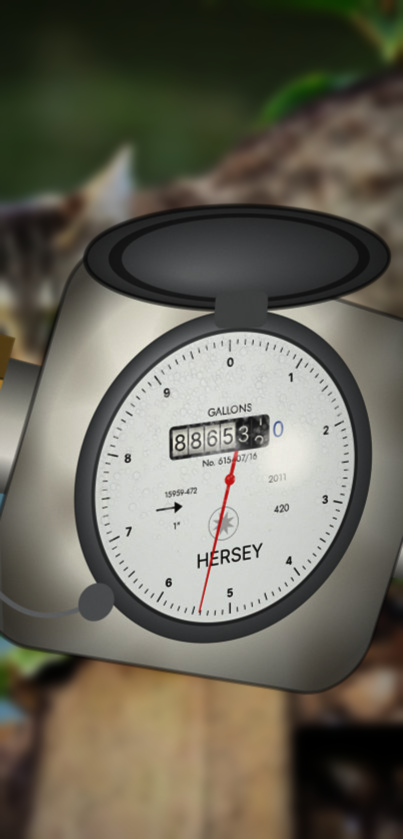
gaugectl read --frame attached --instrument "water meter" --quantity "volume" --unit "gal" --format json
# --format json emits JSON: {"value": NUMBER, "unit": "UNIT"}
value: {"value": 8865315.4, "unit": "gal"}
